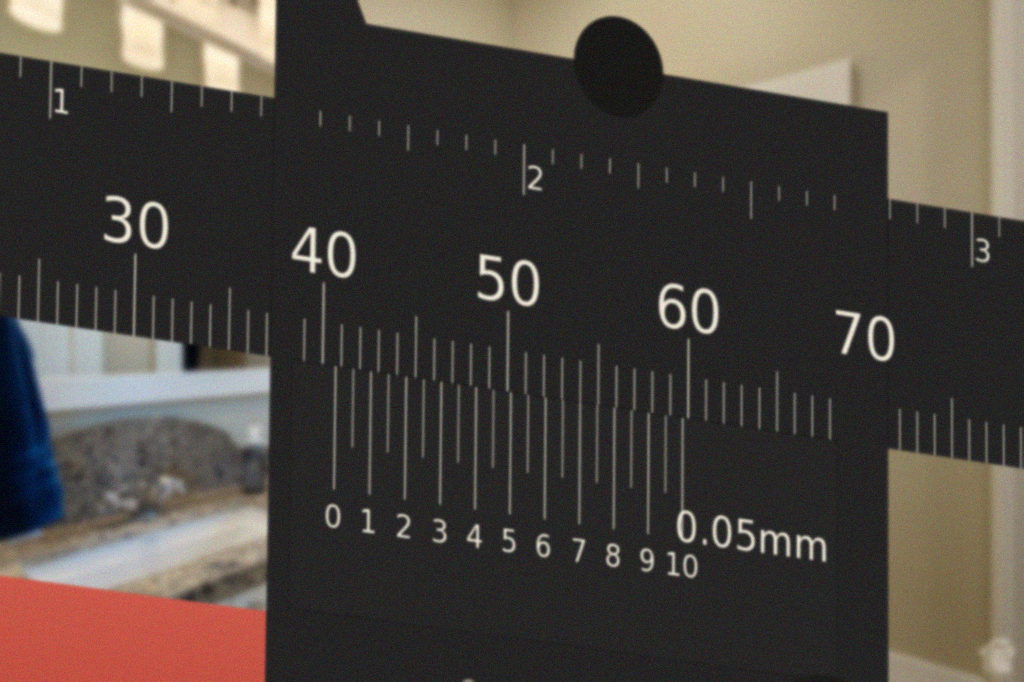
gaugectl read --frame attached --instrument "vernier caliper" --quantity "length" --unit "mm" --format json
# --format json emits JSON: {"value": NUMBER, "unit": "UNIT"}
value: {"value": 40.7, "unit": "mm"}
